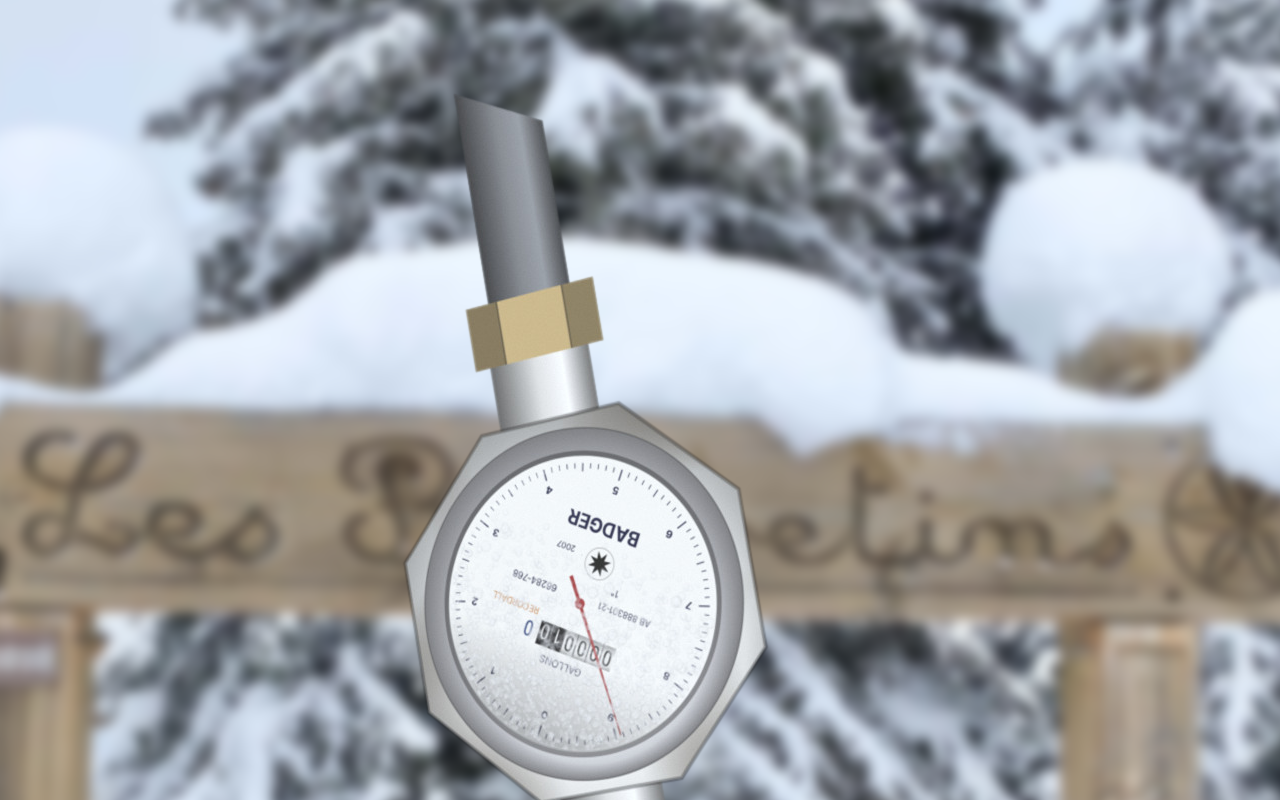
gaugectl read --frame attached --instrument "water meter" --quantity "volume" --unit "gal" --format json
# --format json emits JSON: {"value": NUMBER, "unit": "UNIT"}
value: {"value": 98.9, "unit": "gal"}
